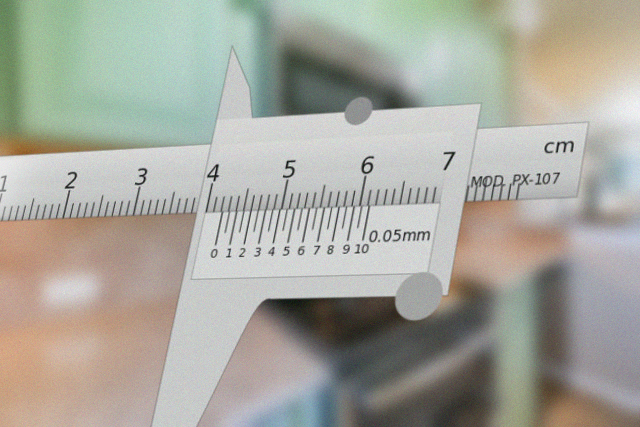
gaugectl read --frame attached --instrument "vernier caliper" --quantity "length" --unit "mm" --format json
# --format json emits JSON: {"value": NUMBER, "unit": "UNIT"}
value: {"value": 42.2, "unit": "mm"}
